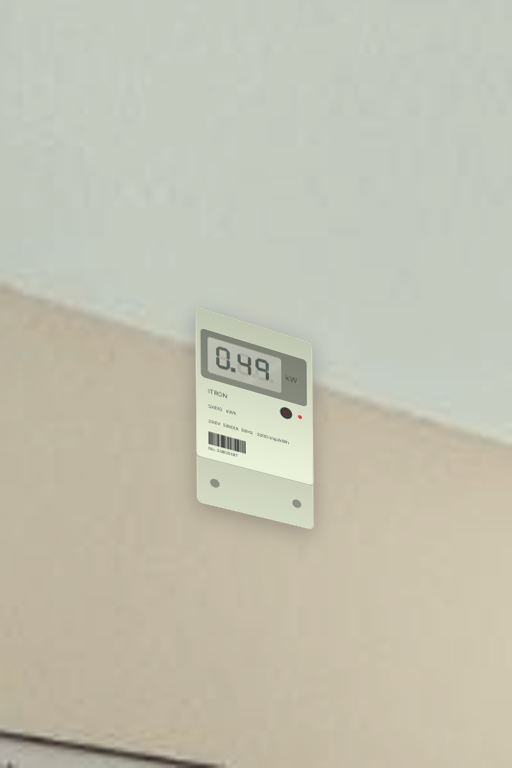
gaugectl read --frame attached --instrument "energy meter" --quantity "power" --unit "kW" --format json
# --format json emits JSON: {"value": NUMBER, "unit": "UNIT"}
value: {"value": 0.49, "unit": "kW"}
